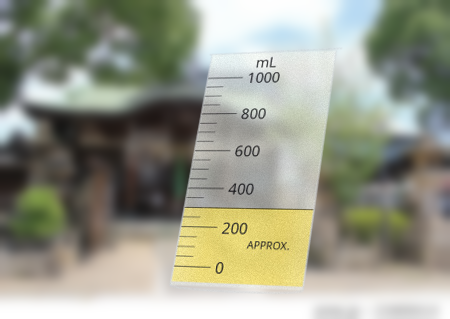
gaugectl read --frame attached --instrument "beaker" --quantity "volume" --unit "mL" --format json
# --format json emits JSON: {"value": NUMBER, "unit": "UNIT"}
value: {"value": 300, "unit": "mL"}
